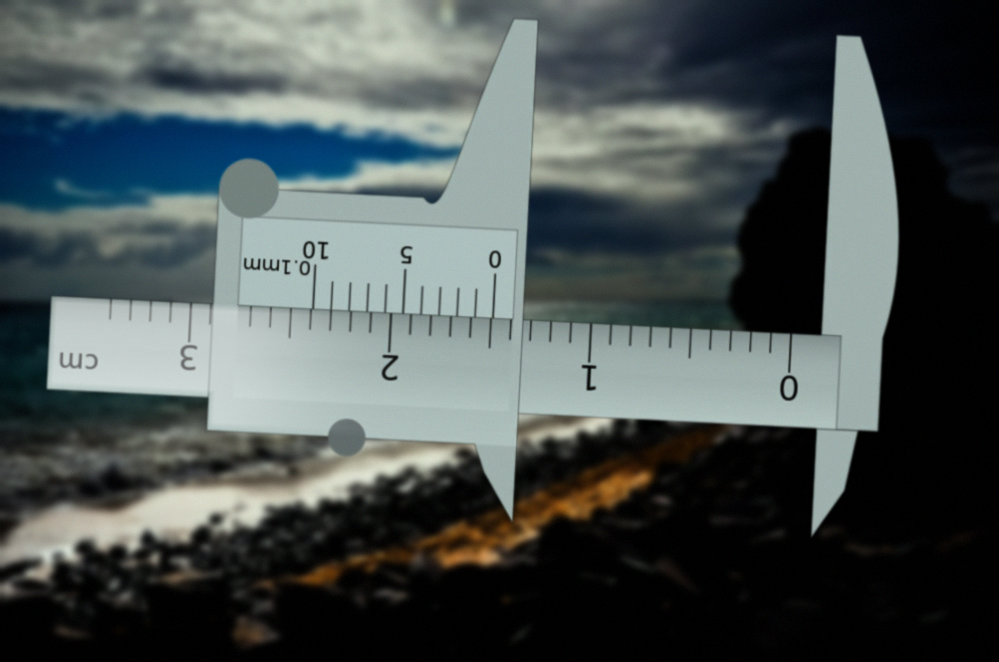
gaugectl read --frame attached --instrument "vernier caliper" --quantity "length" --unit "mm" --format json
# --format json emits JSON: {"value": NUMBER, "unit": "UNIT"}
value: {"value": 14.9, "unit": "mm"}
